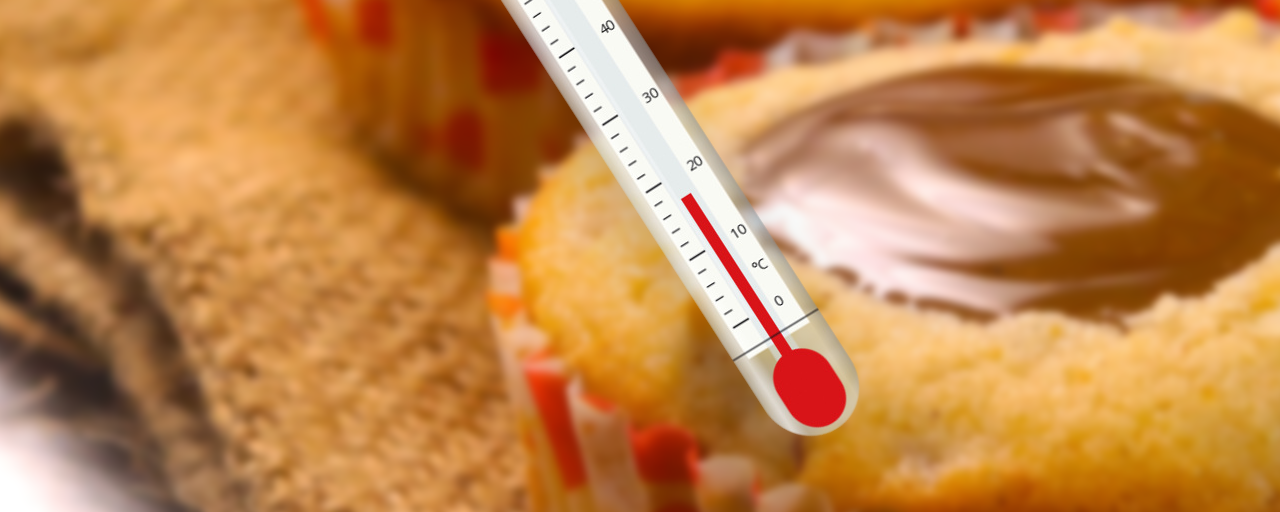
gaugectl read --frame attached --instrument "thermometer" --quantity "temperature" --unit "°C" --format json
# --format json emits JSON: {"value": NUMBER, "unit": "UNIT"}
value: {"value": 17, "unit": "°C"}
